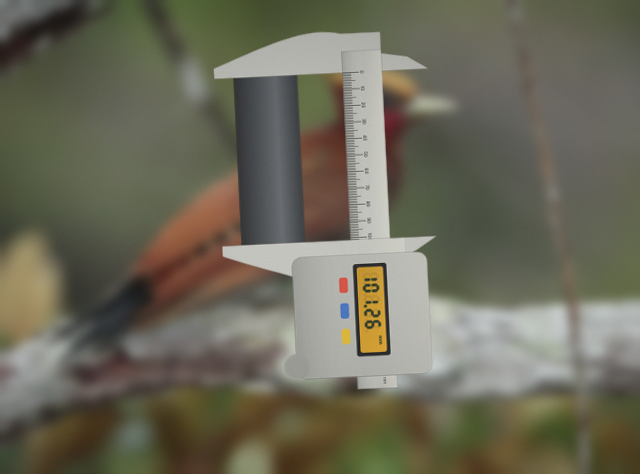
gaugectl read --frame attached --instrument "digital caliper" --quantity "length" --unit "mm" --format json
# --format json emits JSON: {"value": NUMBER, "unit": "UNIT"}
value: {"value": 101.26, "unit": "mm"}
